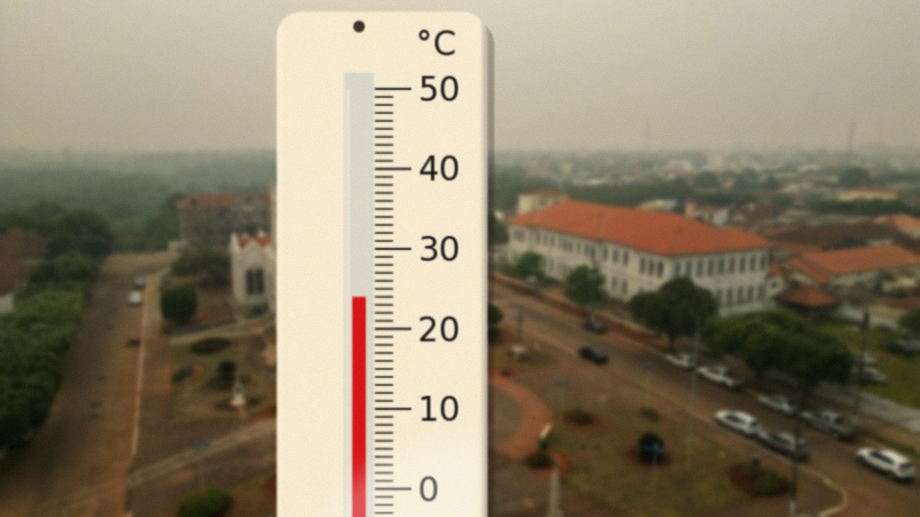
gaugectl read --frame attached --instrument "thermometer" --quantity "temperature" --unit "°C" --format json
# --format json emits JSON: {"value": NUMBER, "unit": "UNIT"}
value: {"value": 24, "unit": "°C"}
